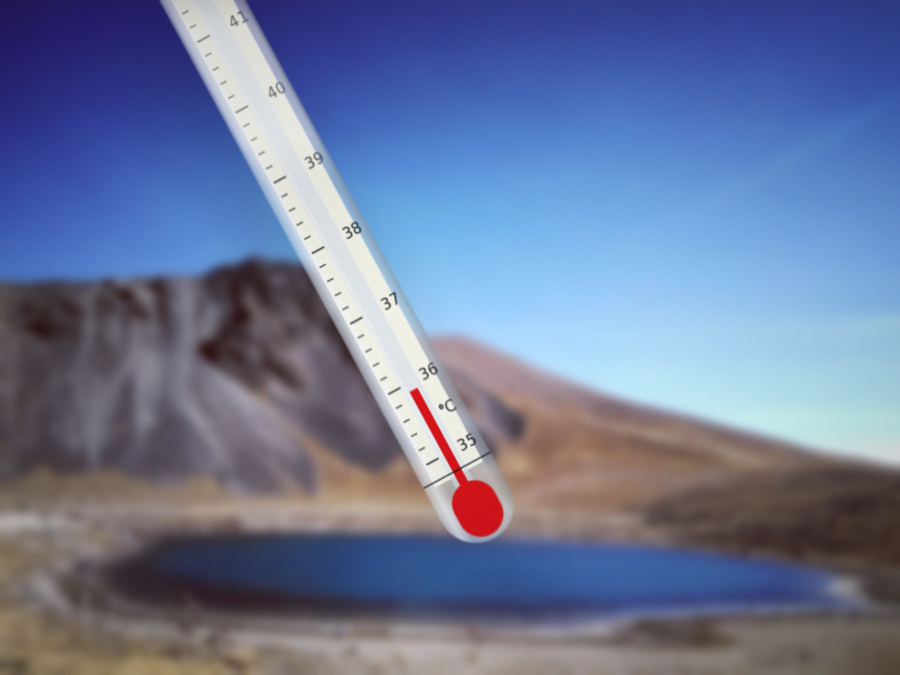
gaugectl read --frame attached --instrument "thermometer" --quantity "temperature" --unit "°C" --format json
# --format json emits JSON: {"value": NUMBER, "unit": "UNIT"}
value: {"value": 35.9, "unit": "°C"}
